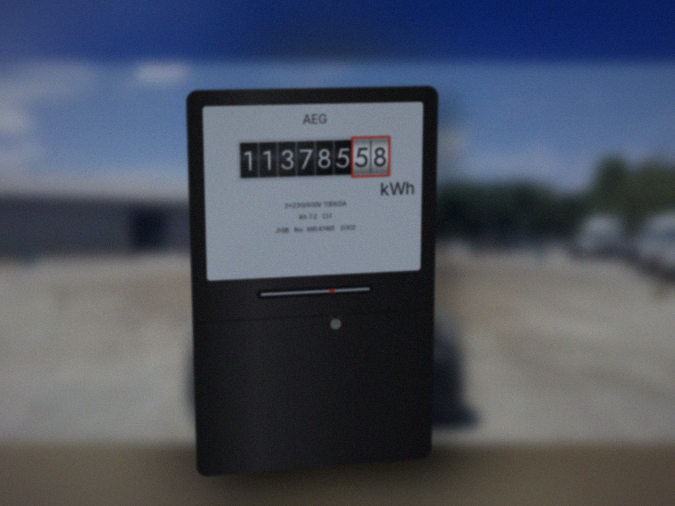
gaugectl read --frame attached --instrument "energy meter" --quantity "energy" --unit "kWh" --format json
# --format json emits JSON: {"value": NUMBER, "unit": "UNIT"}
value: {"value": 113785.58, "unit": "kWh"}
